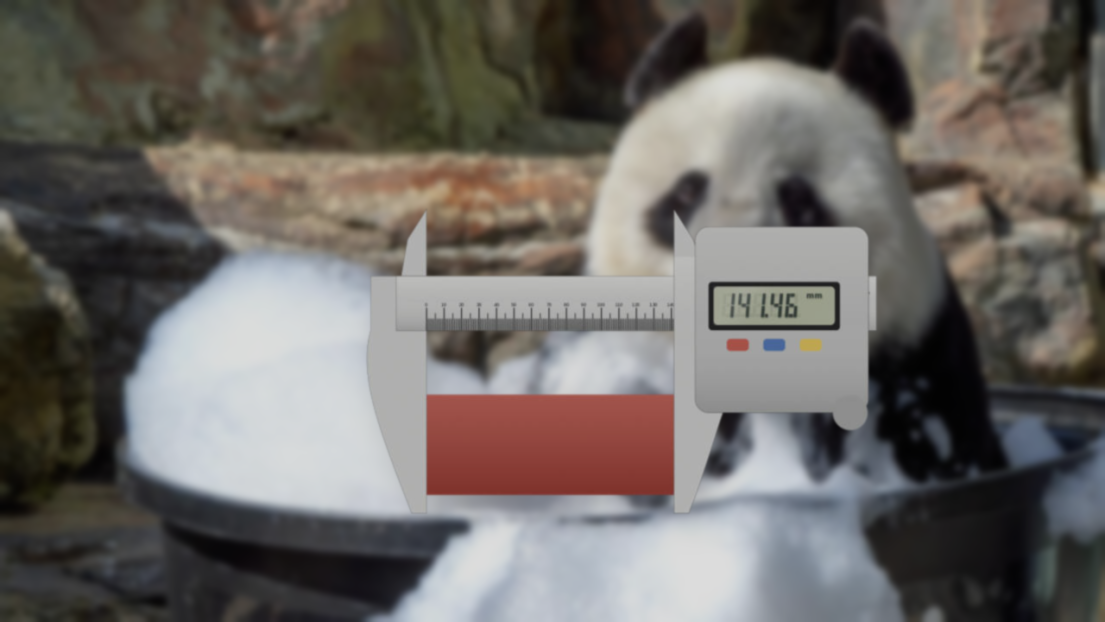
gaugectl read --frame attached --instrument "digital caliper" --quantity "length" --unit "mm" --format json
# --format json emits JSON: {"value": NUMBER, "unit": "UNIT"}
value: {"value": 141.46, "unit": "mm"}
